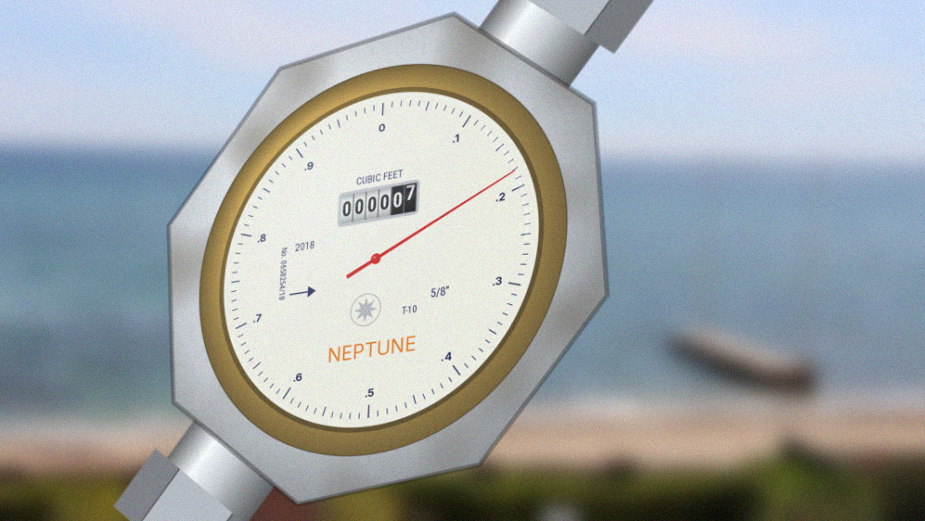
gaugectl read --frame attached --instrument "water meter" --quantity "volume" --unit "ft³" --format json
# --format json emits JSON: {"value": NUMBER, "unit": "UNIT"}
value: {"value": 7.18, "unit": "ft³"}
